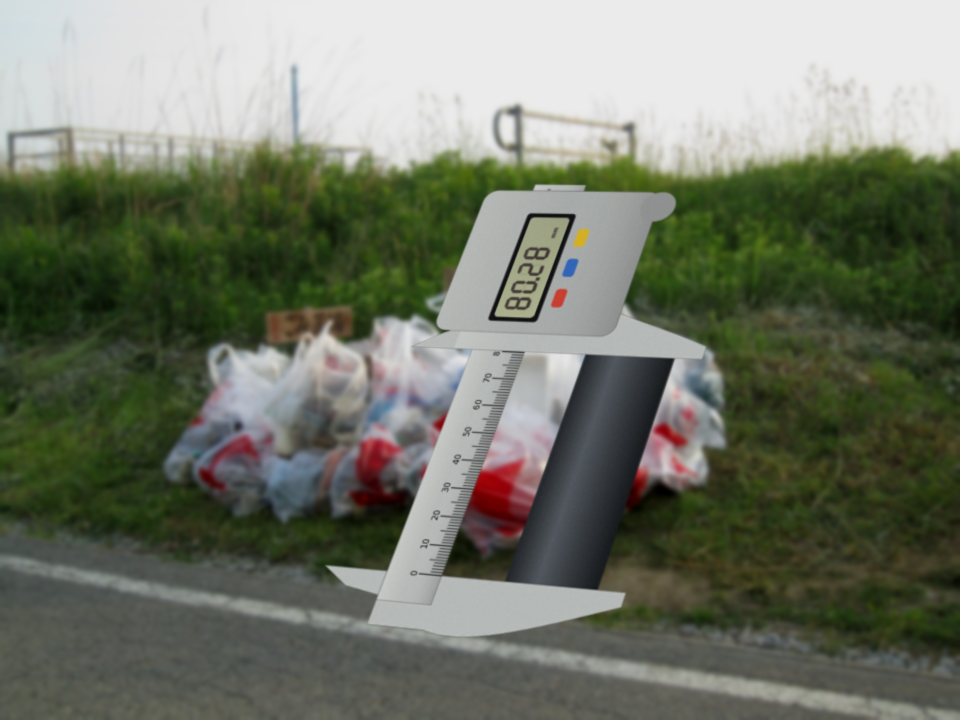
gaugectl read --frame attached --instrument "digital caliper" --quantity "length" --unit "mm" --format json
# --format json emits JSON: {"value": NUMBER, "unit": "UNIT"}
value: {"value": 80.28, "unit": "mm"}
